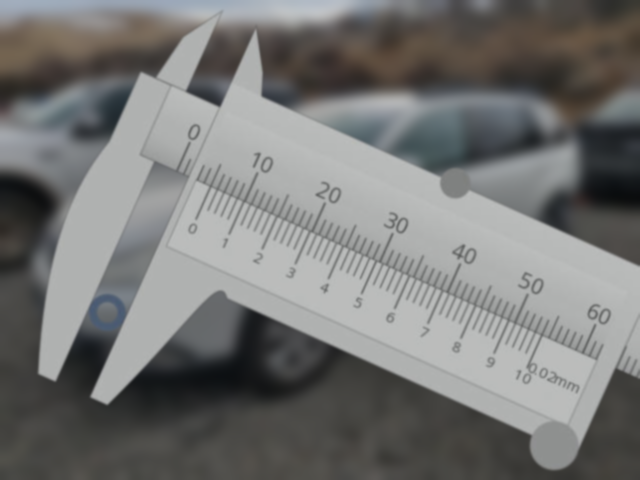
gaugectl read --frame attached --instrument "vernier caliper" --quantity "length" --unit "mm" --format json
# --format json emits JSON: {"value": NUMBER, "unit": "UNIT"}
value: {"value": 5.0, "unit": "mm"}
